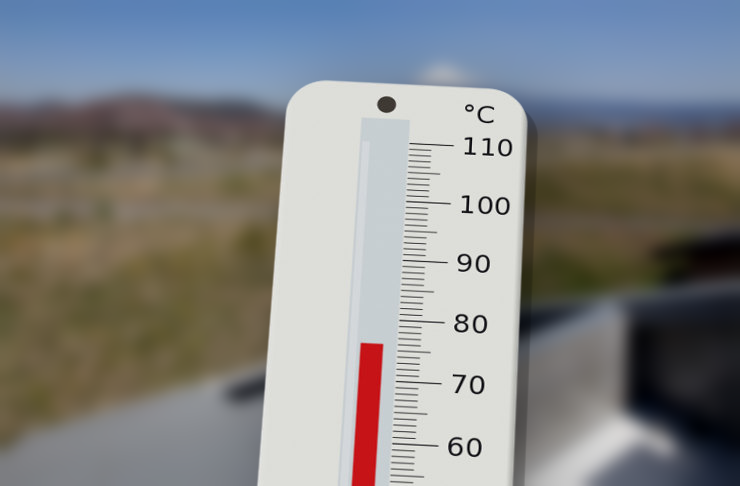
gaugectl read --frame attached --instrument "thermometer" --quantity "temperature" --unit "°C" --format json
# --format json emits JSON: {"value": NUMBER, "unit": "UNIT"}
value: {"value": 76, "unit": "°C"}
